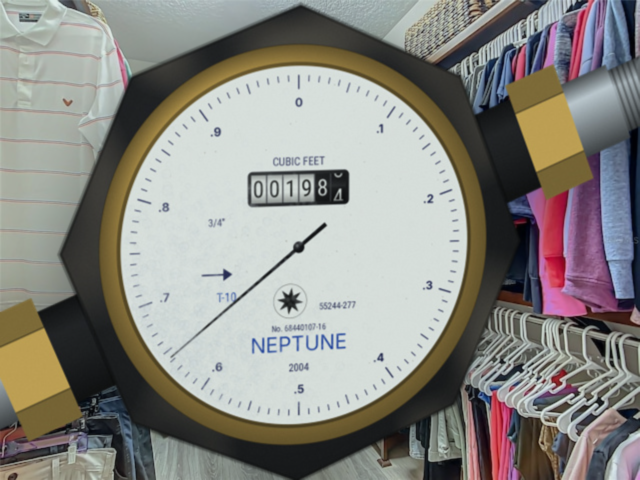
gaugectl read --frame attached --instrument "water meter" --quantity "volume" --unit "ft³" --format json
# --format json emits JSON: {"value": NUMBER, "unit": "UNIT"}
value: {"value": 1983.64, "unit": "ft³"}
